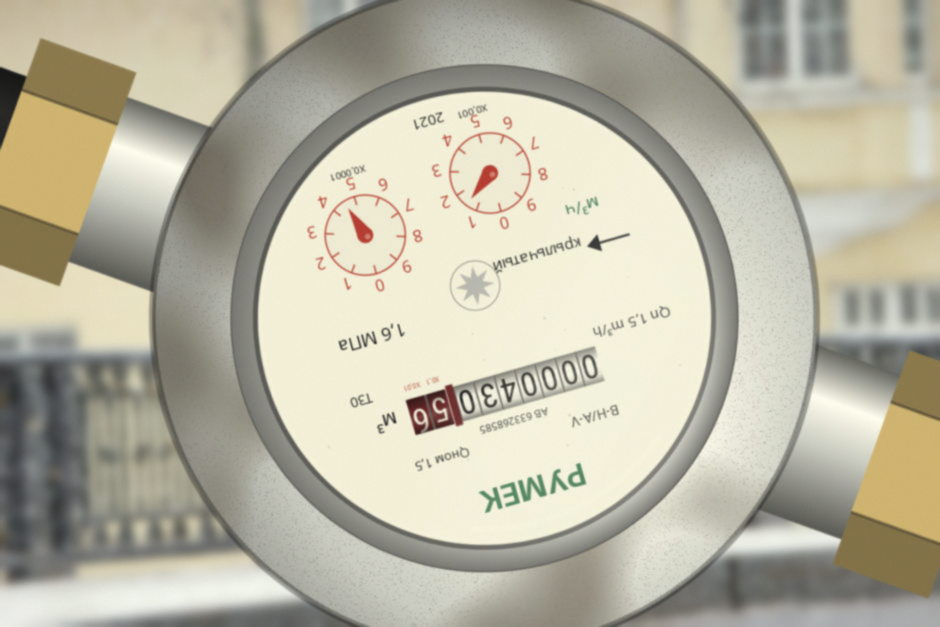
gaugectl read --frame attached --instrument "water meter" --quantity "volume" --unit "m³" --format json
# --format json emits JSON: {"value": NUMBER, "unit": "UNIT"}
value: {"value": 430.5614, "unit": "m³"}
